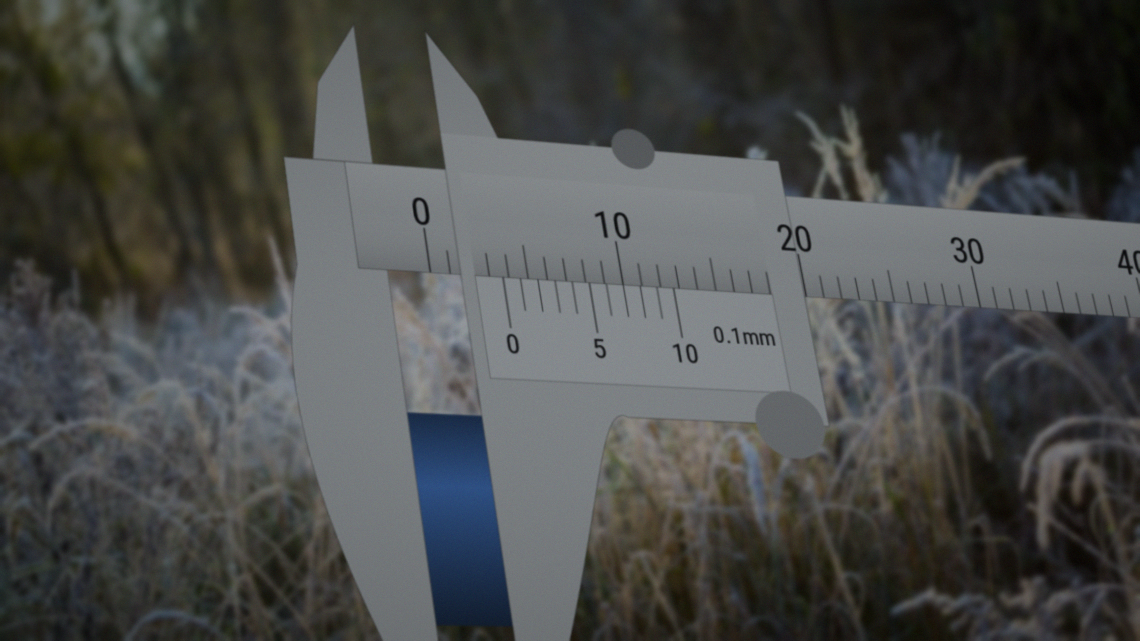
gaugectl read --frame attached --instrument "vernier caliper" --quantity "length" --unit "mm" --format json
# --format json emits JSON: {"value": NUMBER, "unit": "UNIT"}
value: {"value": 3.7, "unit": "mm"}
